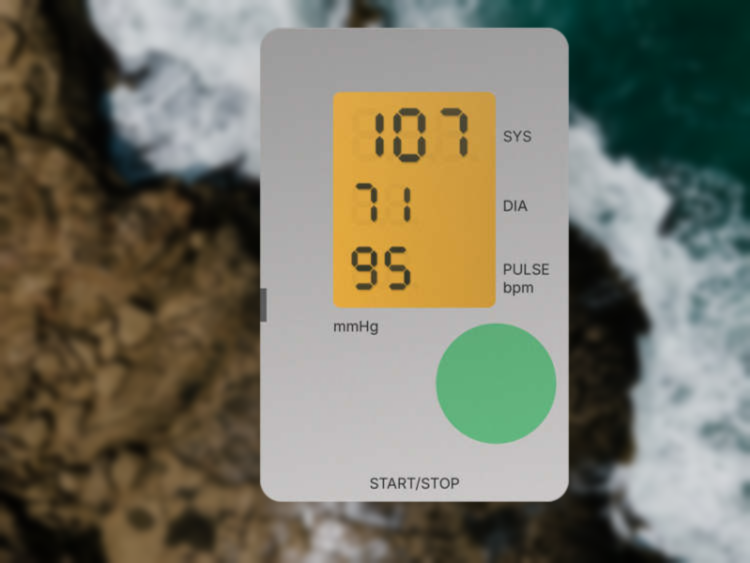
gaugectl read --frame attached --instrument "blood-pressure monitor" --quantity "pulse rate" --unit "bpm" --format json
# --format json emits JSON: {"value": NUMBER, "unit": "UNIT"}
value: {"value": 95, "unit": "bpm"}
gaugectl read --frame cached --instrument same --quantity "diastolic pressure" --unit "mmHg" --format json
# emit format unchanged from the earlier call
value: {"value": 71, "unit": "mmHg"}
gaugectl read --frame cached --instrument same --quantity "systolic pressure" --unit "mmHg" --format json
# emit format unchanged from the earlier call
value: {"value": 107, "unit": "mmHg"}
